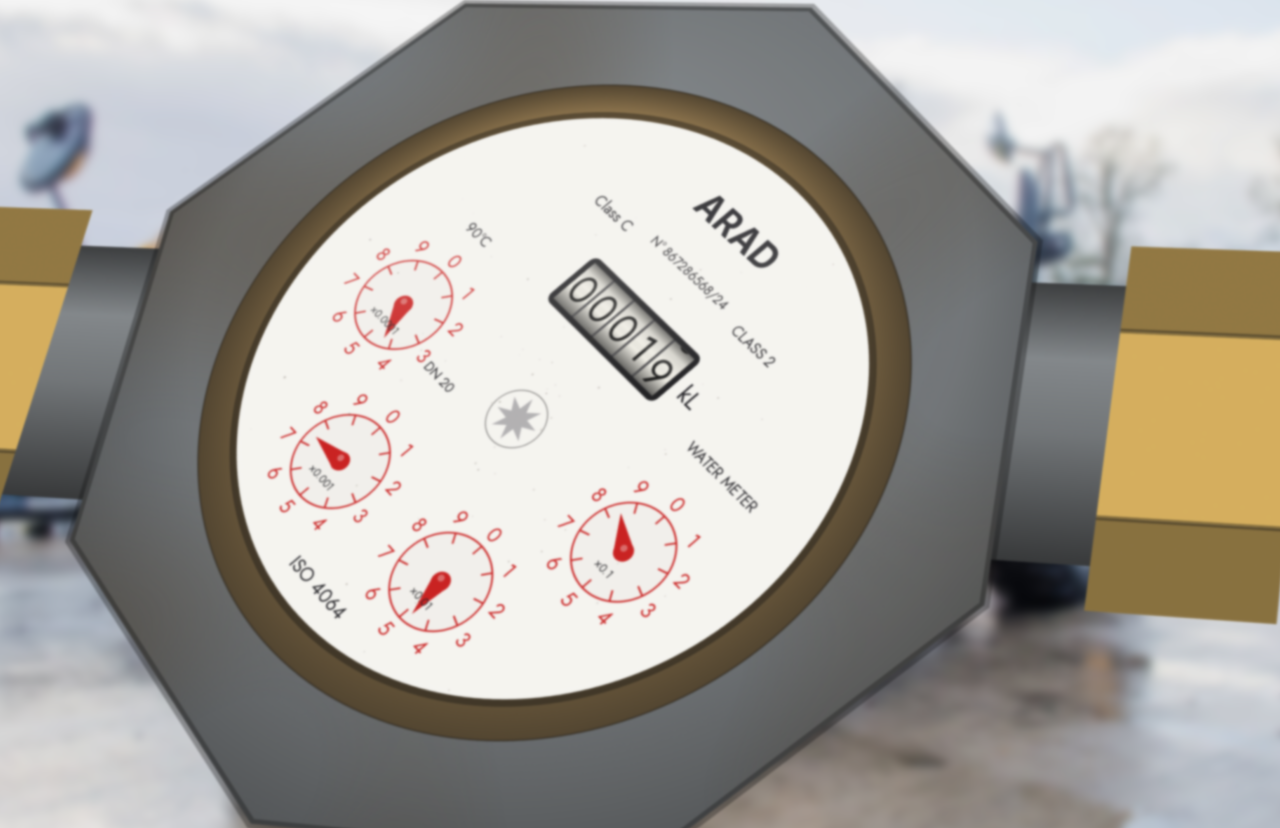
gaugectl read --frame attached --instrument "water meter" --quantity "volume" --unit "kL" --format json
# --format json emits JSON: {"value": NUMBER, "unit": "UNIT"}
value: {"value": 18.8474, "unit": "kL"}
